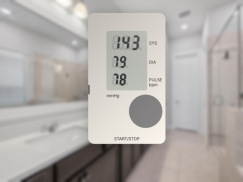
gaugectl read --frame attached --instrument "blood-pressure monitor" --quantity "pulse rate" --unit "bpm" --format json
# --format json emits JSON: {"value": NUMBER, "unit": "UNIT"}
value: {"value": 78, "unit": "bpm"}
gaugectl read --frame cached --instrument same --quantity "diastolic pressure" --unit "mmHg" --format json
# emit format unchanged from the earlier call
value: {"value": 79, "unit": "mmHg"}
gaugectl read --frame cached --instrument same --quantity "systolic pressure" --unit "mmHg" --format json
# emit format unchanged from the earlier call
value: {"value": 143, "unit": "mmHg"}
